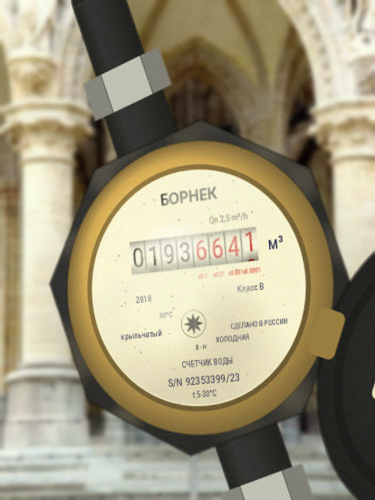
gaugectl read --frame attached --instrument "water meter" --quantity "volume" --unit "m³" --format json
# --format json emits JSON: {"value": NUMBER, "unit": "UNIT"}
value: {"value": 193.6641, "unit": "m³"}
